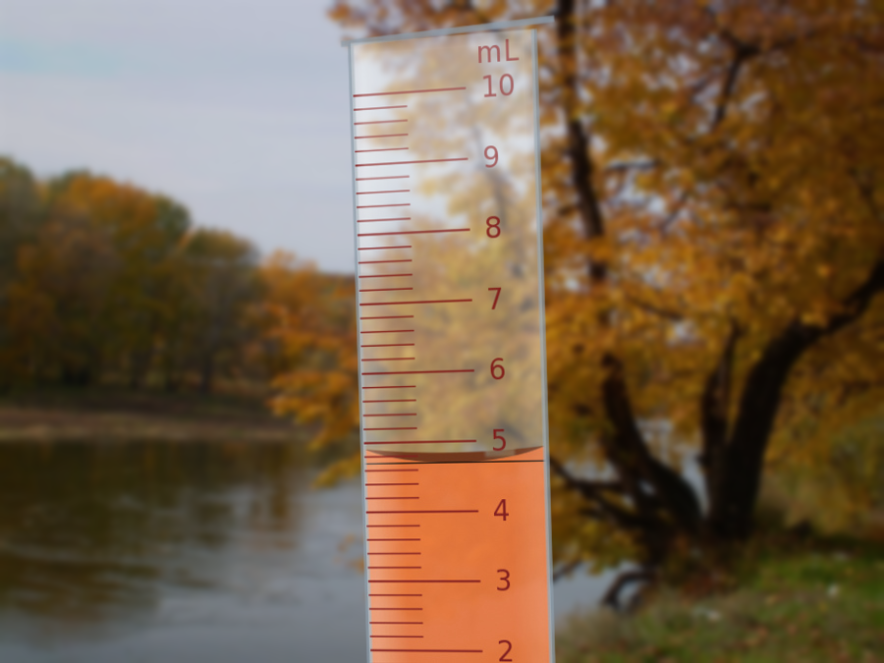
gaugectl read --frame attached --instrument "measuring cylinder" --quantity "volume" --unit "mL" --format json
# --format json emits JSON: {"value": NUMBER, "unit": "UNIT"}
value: {"value": 4.7, "unit": "mL"}
